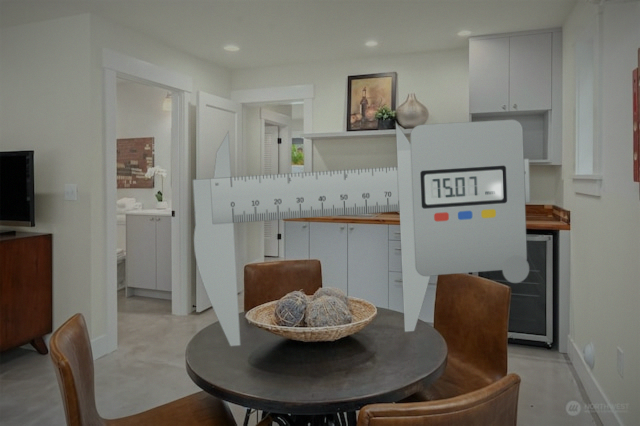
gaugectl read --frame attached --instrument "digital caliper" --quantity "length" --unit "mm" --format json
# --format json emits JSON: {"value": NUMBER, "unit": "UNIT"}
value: {"value": 75.07, "unit": "mm"}
